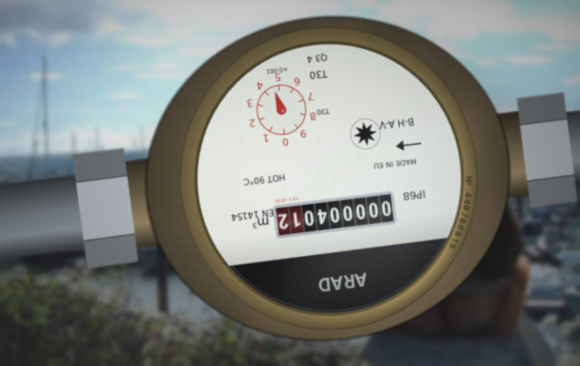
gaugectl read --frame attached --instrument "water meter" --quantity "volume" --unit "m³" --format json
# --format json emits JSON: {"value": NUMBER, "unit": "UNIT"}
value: {"value": 40.124, "unit": "m³"}
